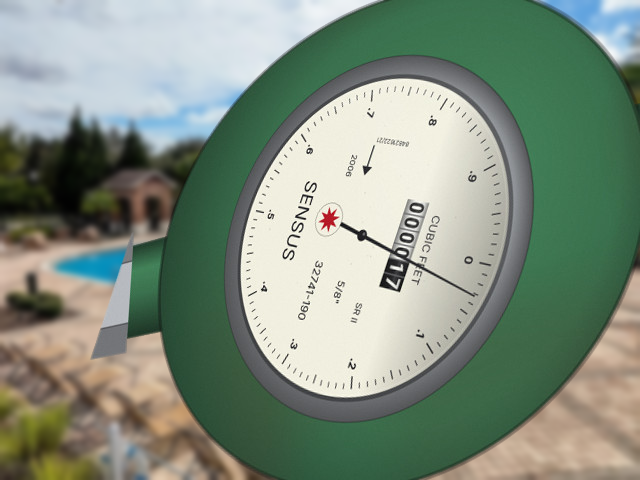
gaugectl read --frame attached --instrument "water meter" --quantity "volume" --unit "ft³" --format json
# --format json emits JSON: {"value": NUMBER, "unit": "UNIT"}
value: {"value": 17.03, "unit": "ft³"}
